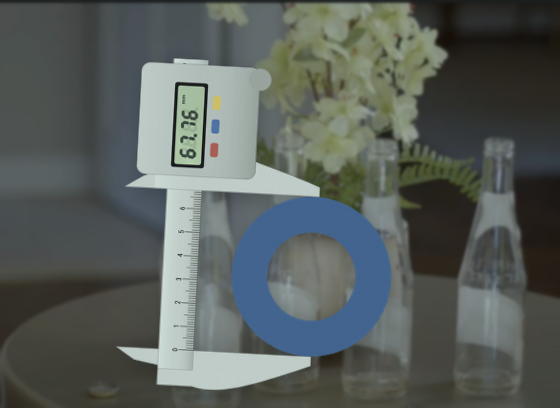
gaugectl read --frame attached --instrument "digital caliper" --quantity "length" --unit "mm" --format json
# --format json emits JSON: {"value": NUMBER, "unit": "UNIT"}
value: {"value": 67.76, "unit": "mm"}
